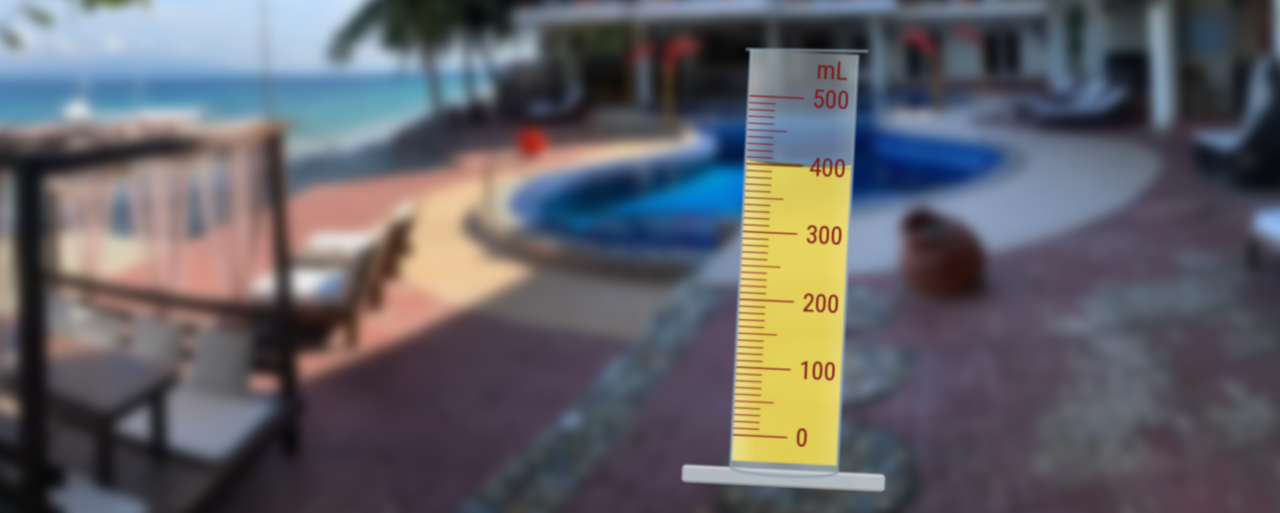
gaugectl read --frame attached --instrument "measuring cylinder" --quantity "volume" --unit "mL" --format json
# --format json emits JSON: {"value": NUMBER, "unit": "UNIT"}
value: {"value": 400, "unit": "mL"}
